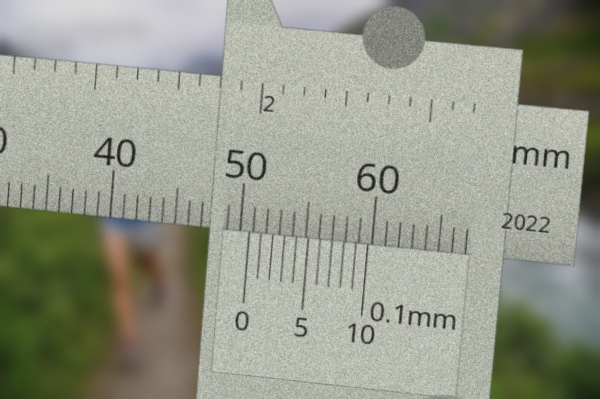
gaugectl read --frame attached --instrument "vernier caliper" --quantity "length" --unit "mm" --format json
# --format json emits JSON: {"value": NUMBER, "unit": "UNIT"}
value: {"value": 50.7, "unit": "mm"}
